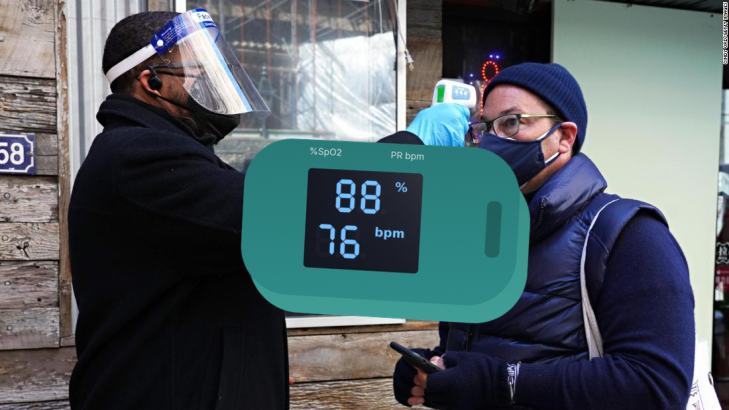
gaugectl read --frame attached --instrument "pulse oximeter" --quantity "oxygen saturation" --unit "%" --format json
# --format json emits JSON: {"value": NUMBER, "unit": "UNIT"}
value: {"value": 88, "unit": "%"}
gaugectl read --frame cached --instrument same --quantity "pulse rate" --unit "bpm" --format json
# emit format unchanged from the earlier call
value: {"value": 76, "unit": "bpm"}
